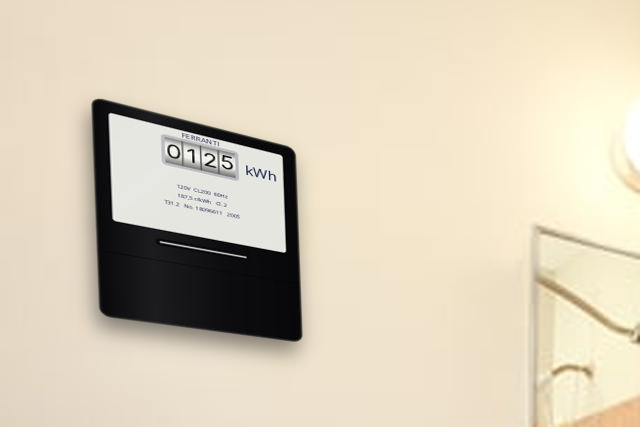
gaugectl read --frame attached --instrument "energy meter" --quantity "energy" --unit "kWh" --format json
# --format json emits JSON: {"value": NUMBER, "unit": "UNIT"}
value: {"value": 125, "unit": "kWh"}
